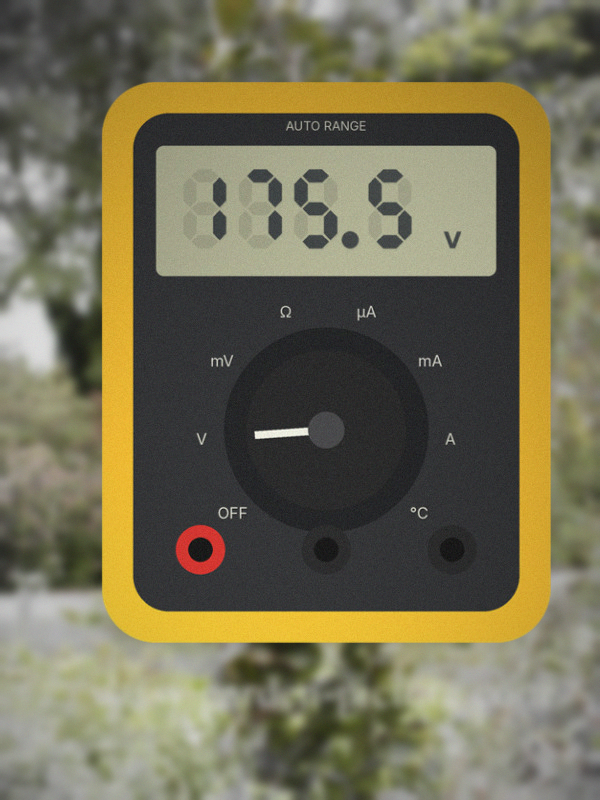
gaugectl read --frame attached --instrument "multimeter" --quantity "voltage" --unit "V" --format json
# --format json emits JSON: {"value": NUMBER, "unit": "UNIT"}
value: {"value": 175.5, "unit": "V"}
